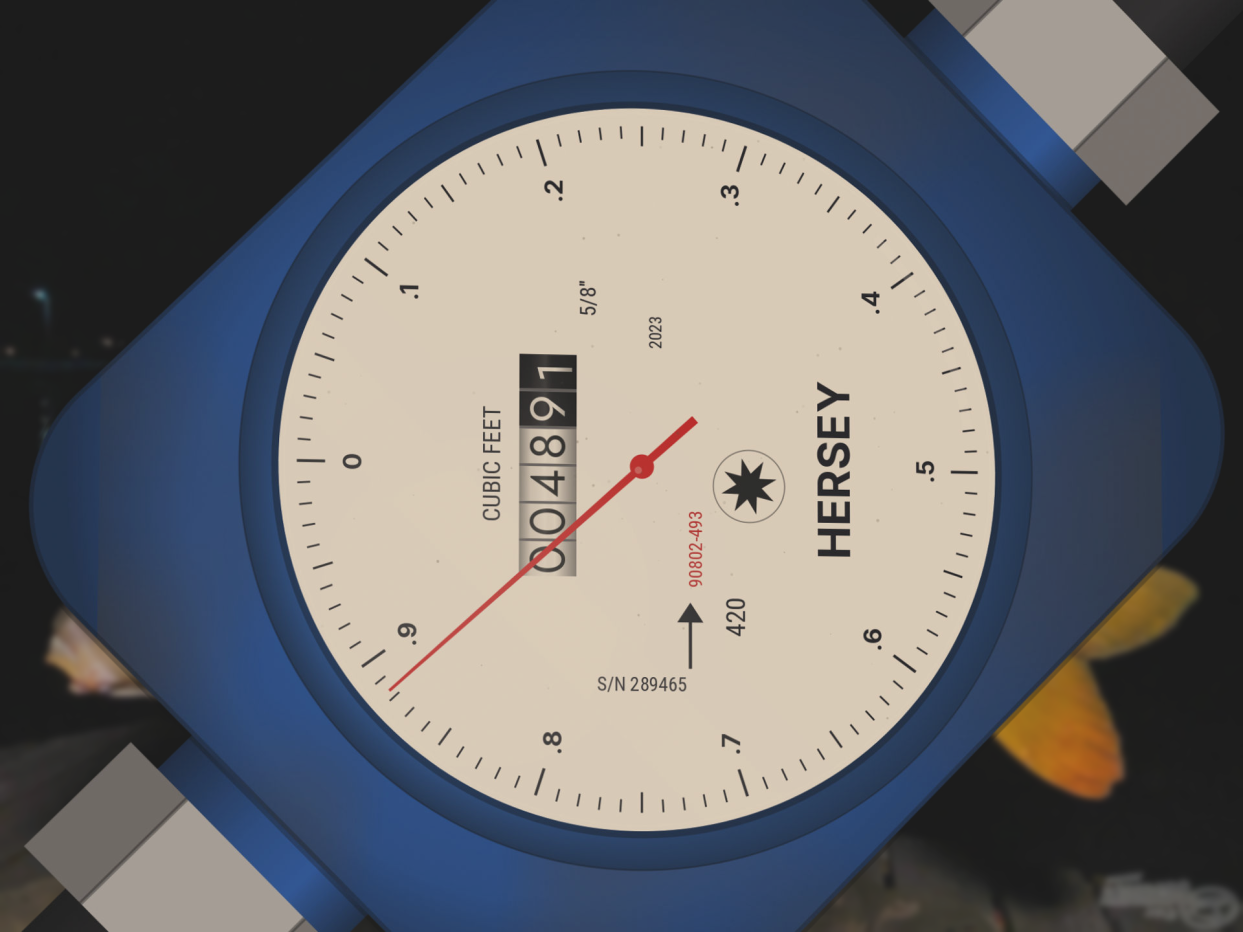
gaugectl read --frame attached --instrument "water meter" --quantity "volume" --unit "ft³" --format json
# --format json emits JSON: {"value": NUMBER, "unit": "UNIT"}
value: {"value": 4890.88, "unit": "ft³"}
